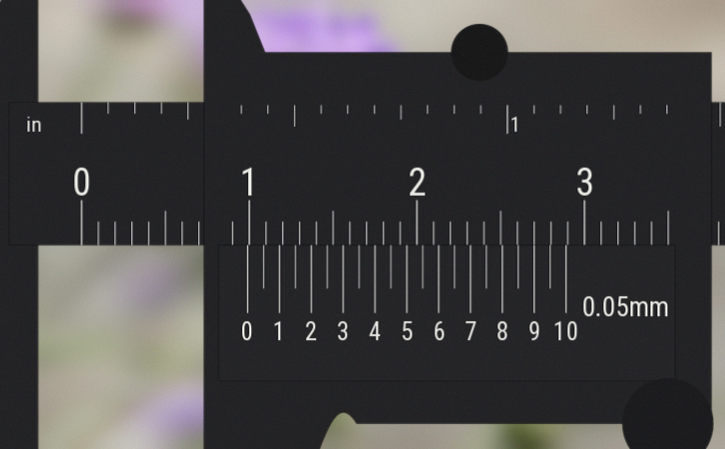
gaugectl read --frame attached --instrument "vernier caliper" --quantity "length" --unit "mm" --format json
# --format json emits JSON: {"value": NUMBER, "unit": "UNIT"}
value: {"value": 9.9, "unit": "mm"}
